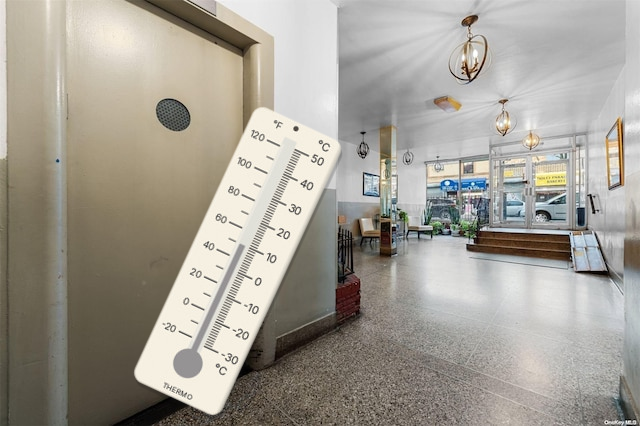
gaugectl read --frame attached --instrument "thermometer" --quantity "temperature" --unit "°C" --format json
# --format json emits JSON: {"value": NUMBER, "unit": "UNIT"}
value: {"value": 10, "unit": "°C"}
